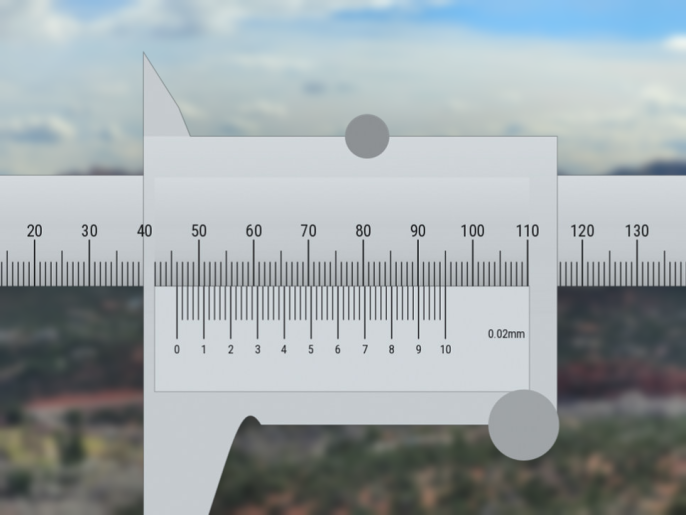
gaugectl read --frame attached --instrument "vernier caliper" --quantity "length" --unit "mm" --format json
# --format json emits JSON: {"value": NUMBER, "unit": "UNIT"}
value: {"value": 46.0, "unit": "mm"}
